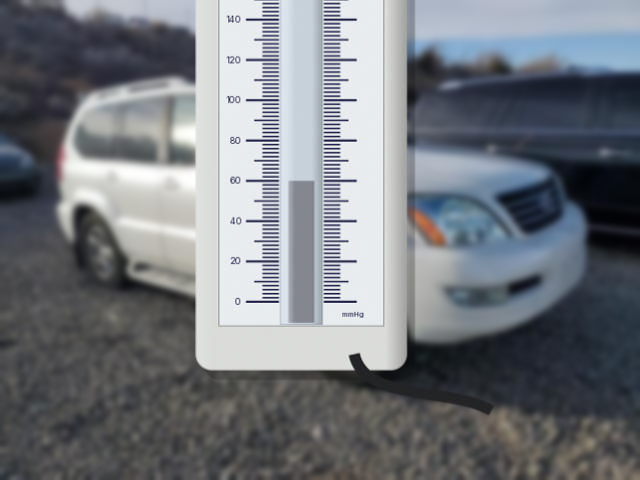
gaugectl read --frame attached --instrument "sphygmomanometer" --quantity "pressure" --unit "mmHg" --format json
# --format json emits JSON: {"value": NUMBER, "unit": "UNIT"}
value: {"value": 60, "unit": "mmHg"}
